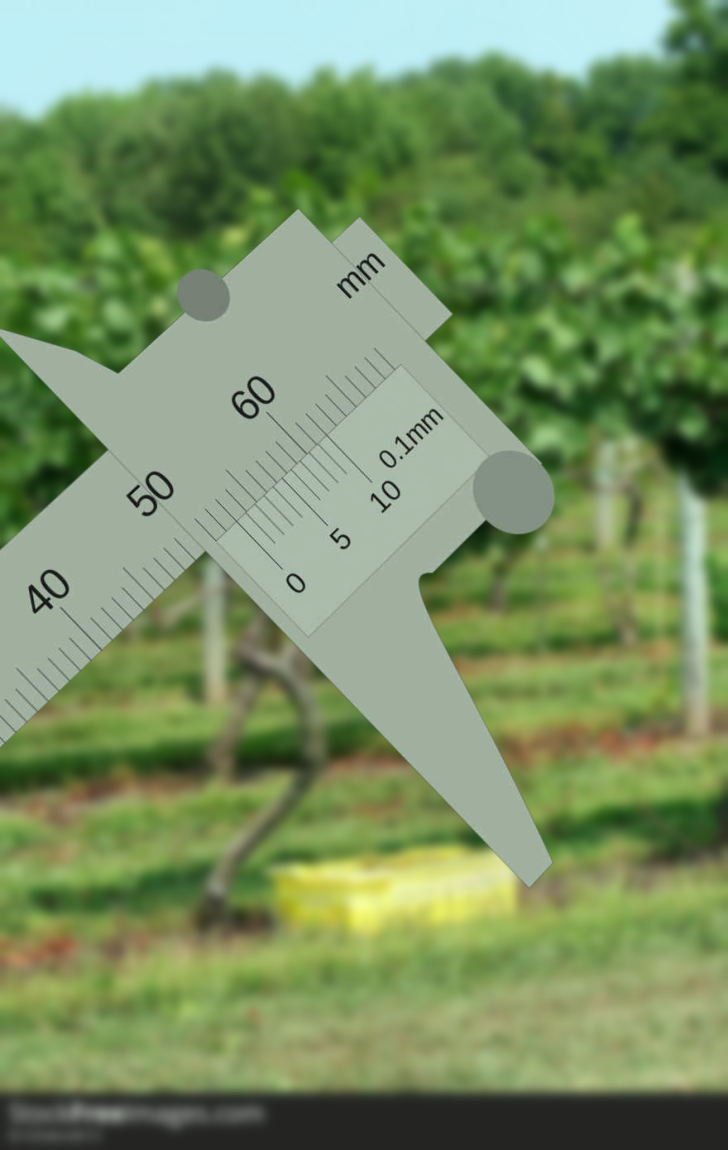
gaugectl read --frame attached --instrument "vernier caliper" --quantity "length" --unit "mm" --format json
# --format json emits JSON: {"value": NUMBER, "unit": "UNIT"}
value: {"value": 53.0, "unit": "mm"}
